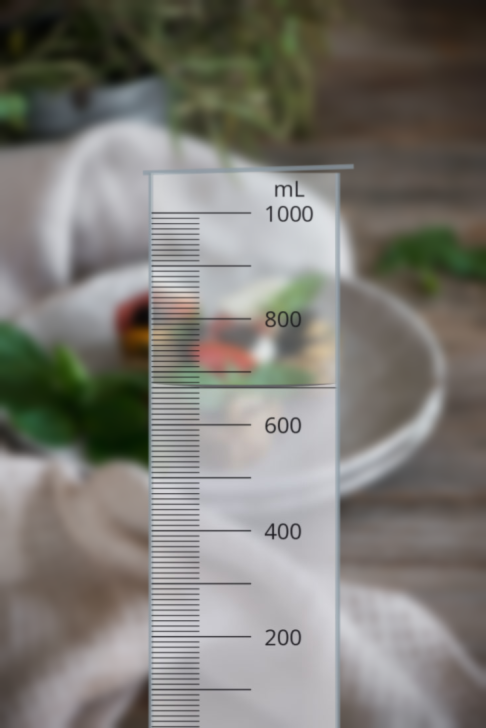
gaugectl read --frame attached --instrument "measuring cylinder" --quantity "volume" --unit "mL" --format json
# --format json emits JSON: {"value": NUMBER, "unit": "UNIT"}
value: {"value": 670, "unit": "mL"}
